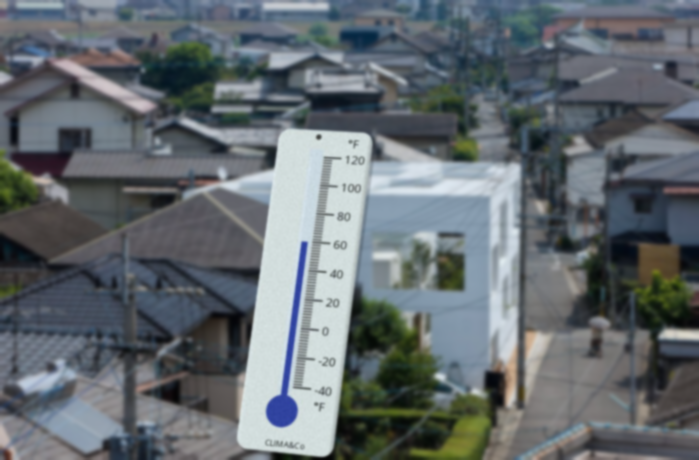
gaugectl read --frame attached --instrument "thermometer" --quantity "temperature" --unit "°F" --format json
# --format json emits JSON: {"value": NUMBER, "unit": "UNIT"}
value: {"value": 60, "unit": "°F"}
